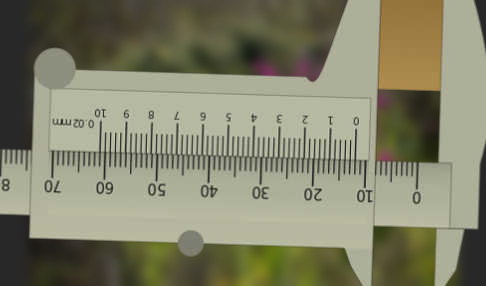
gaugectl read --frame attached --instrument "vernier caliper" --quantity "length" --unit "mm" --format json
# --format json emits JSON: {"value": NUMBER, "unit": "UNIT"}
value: {"value": 12.0, "unit": "mm"}
